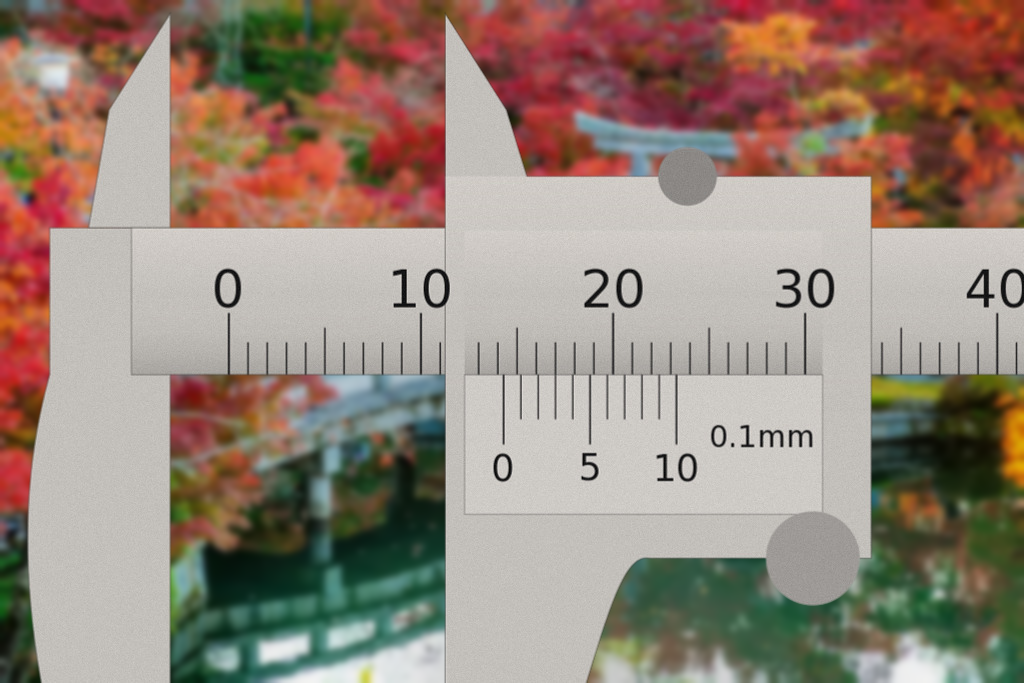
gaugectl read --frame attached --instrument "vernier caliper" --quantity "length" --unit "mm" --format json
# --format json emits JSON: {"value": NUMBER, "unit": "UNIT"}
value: {"value": 14.3, "unit": "mm"}
